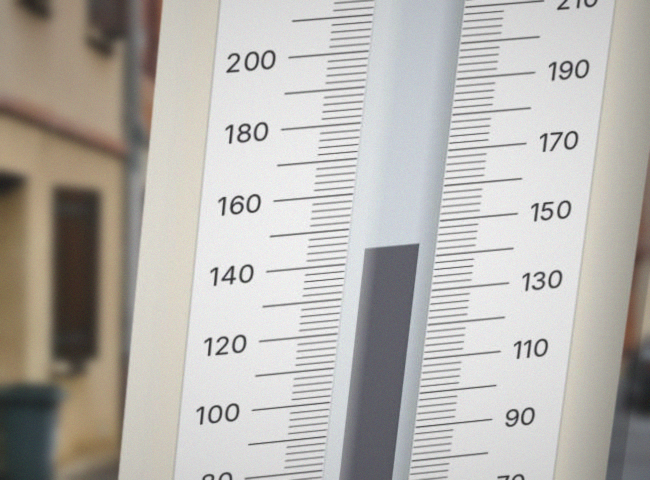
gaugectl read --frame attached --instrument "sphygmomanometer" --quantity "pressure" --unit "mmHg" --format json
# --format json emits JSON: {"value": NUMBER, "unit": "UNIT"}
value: {"value": 144, "unit": "mmHg"}
